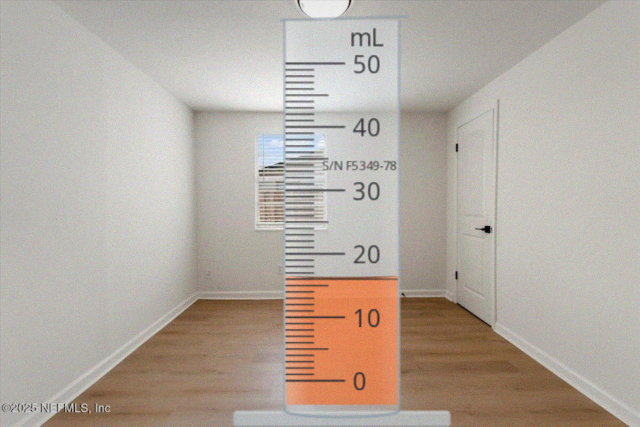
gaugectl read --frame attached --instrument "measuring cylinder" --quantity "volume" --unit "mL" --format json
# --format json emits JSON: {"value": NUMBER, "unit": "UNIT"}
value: {"value": 16, "unit": "mL"}
